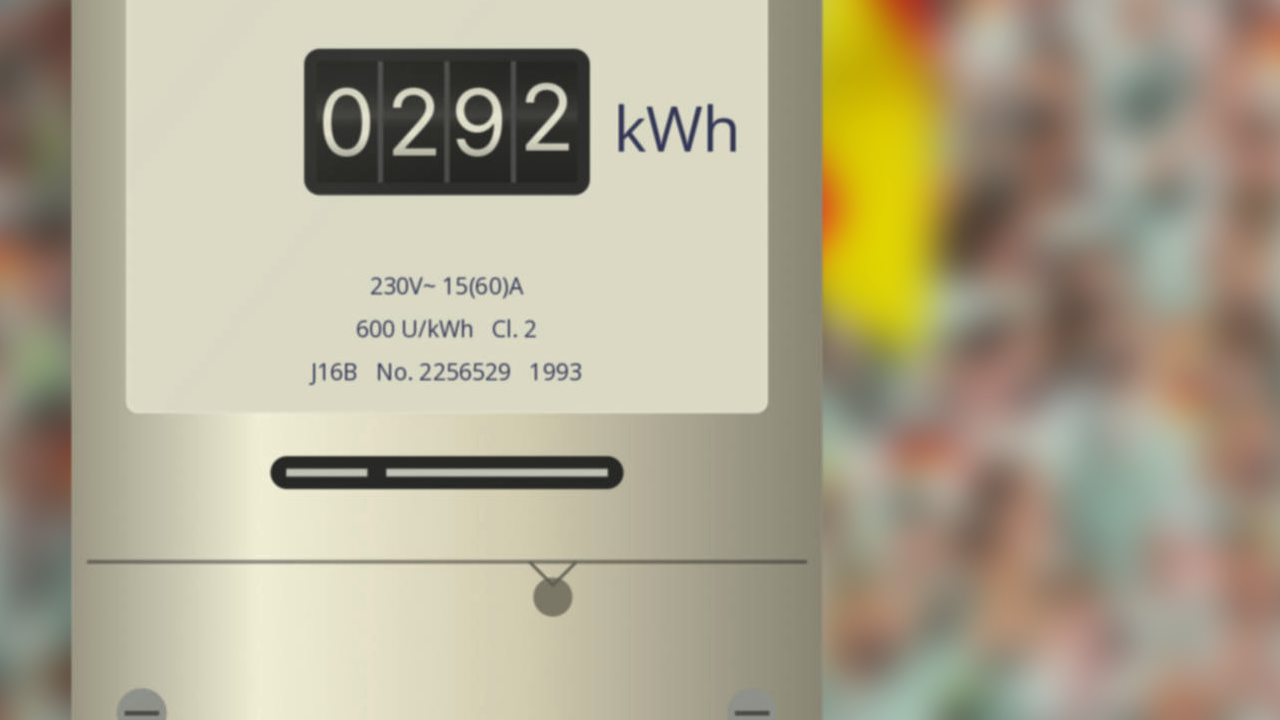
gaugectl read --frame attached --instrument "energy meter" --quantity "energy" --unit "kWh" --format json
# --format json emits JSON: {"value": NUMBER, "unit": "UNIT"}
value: {"value": 292, "unit": "kWh"}
